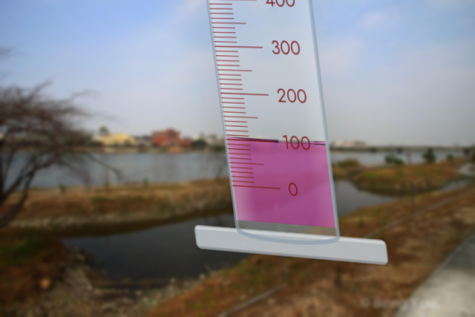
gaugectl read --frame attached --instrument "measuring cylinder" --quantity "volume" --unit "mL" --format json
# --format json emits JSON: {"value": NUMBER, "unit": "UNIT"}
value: {"value": 100, "unit": "mL"}
